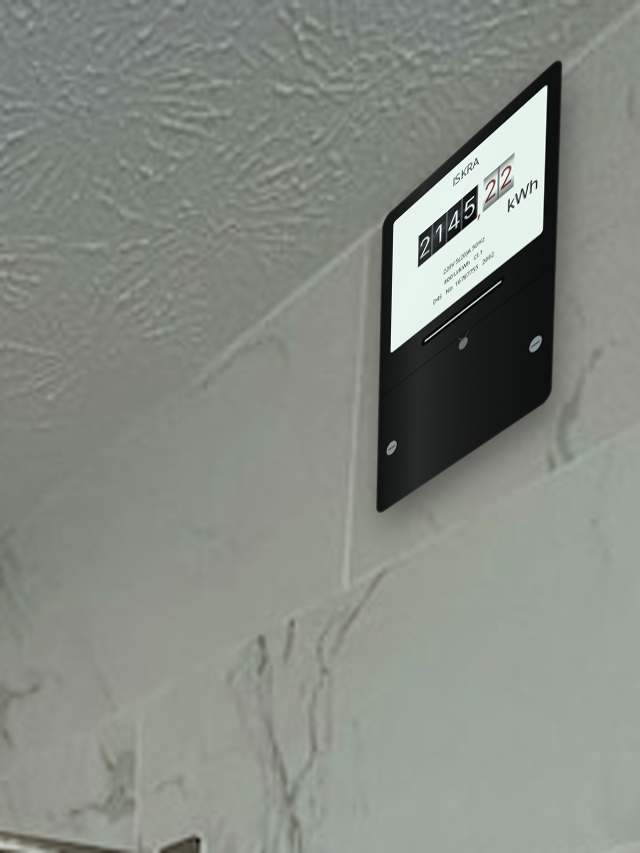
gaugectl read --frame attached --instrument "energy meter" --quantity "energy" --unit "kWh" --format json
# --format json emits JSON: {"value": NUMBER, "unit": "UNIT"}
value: {"value": 2145.22, "unit": "kWh"}
